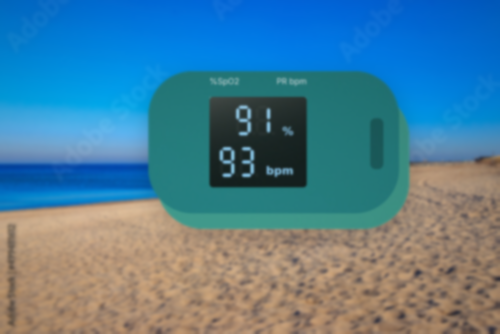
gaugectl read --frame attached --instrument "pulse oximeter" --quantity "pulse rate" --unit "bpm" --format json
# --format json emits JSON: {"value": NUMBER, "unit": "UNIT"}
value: {"value": 93, "unit": "bpm"}
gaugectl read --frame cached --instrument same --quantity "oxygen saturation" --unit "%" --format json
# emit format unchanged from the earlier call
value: {"value": 91, "unit": "%"}
